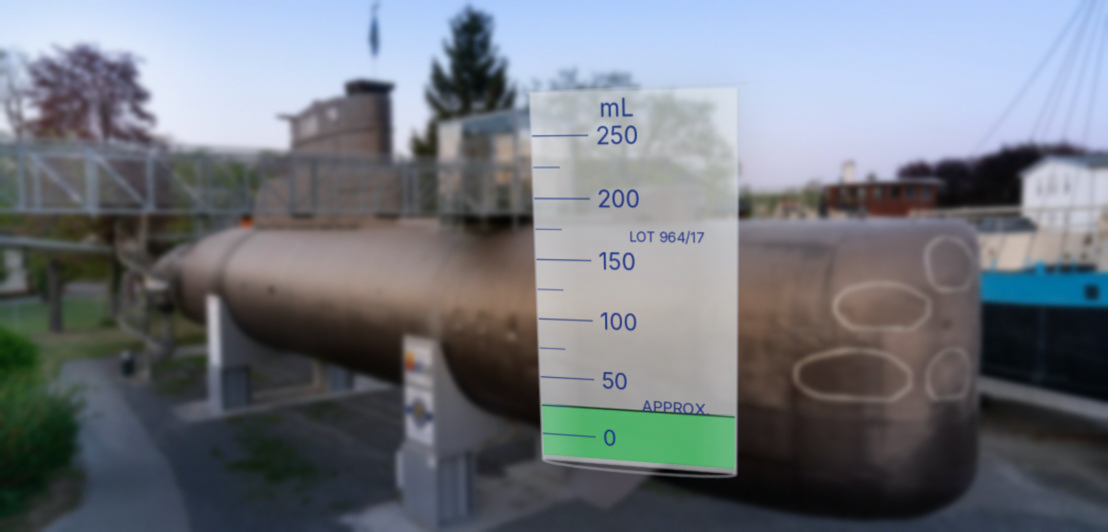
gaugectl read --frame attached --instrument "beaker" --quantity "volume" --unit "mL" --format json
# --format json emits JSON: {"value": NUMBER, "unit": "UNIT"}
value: {"value": 25, "unit": "mL"}
